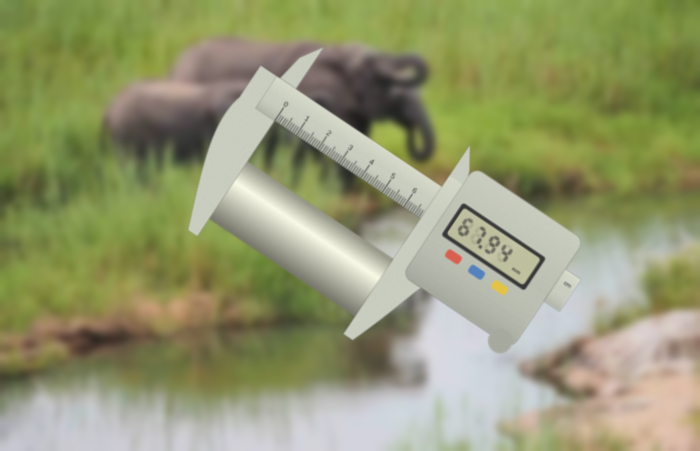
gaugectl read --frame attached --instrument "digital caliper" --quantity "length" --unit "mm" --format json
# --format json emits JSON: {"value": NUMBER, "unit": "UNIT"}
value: {"value": 67.94, "unit": "mm"}
